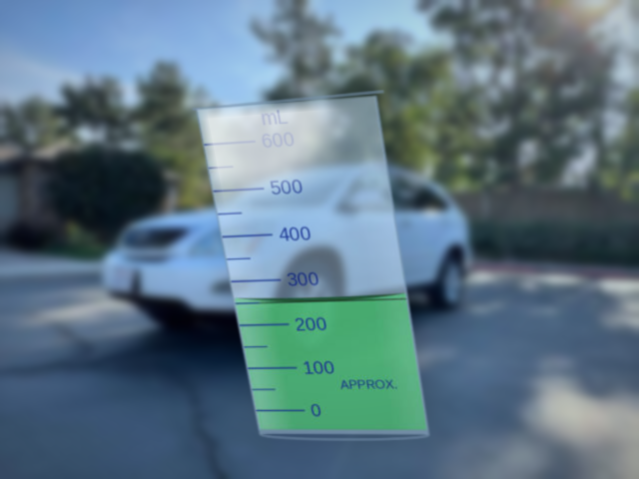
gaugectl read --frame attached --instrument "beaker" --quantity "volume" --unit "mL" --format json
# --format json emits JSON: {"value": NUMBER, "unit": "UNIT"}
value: {"value": 250, "unit": "mL"}
